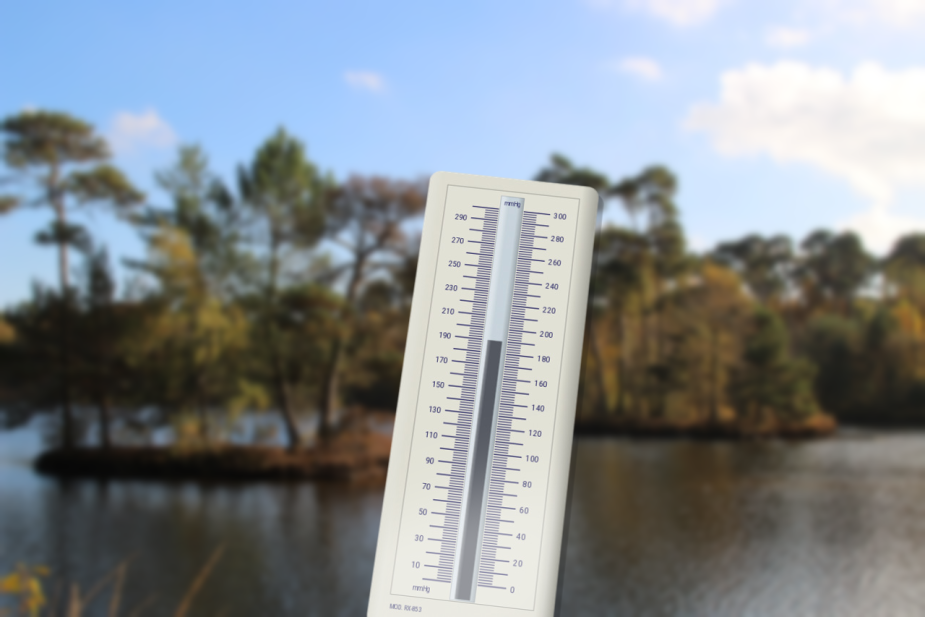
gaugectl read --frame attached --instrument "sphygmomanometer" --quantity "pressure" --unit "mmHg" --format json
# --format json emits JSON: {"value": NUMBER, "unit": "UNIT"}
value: {"value": 190, "unit": "mmHg"}
